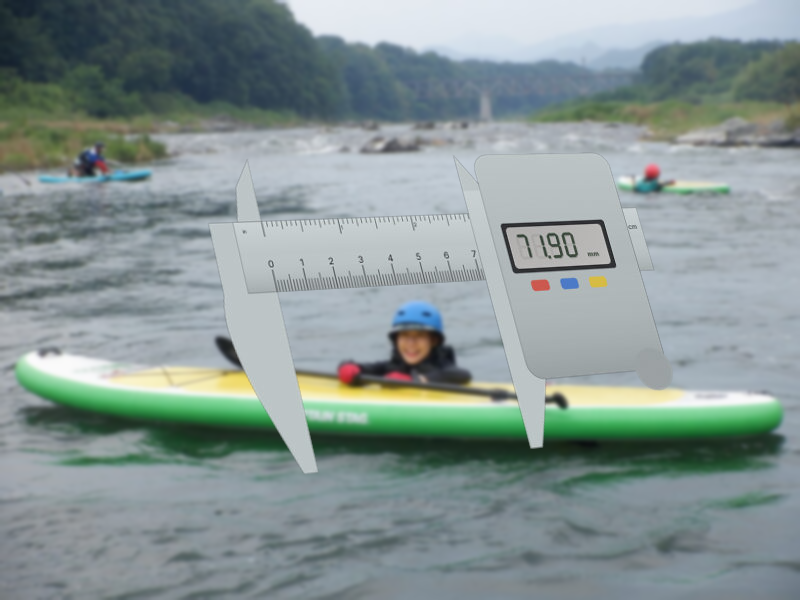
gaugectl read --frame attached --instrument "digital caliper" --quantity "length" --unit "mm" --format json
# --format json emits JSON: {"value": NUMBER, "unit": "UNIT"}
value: {"value": 71.90, "unit": "mm"}
